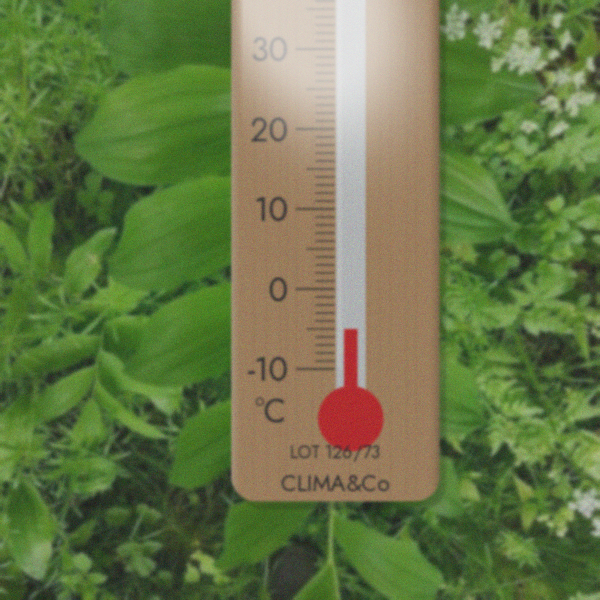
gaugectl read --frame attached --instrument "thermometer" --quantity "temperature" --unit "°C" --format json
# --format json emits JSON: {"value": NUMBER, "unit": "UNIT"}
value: {"value": -5, "unit": "°C"}
